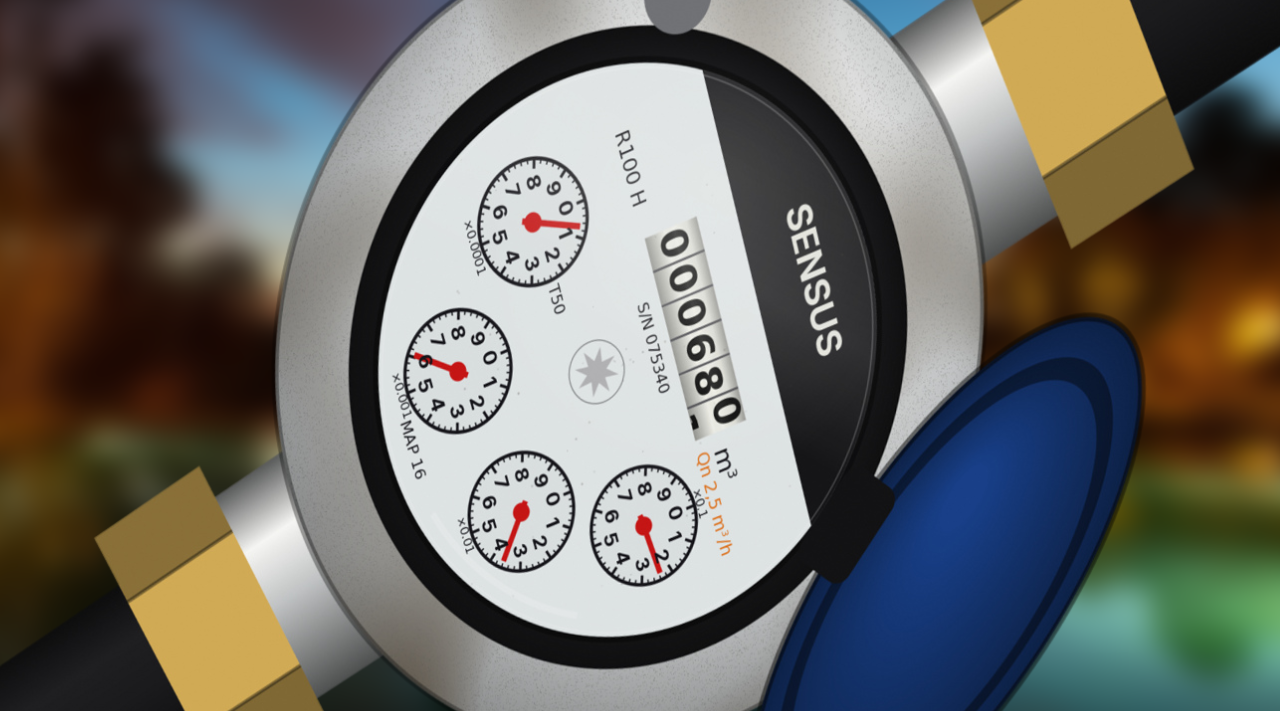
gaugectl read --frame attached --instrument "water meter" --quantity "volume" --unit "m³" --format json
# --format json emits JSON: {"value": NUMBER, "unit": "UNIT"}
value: {"value": 680.2360, "unit": "m³"}
